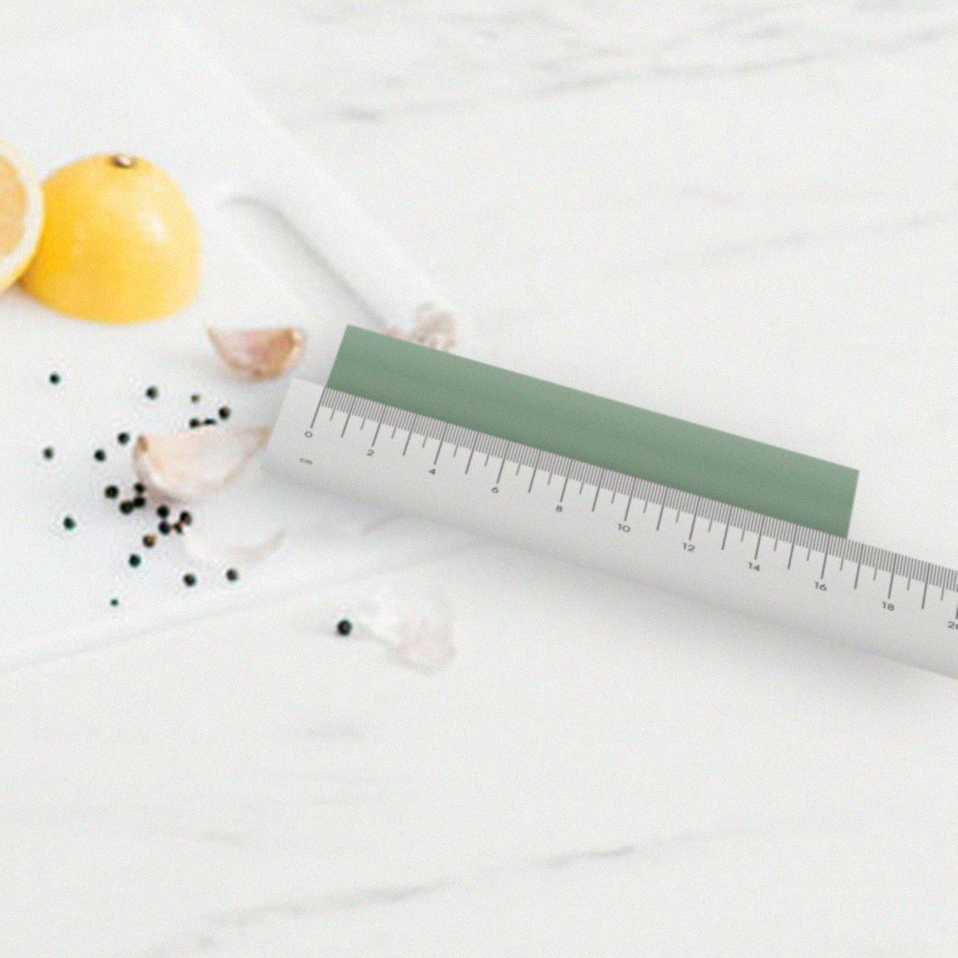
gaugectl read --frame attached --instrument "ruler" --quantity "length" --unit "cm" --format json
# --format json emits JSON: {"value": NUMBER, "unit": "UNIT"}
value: {"value": 16.5, "unit": "cm"}
